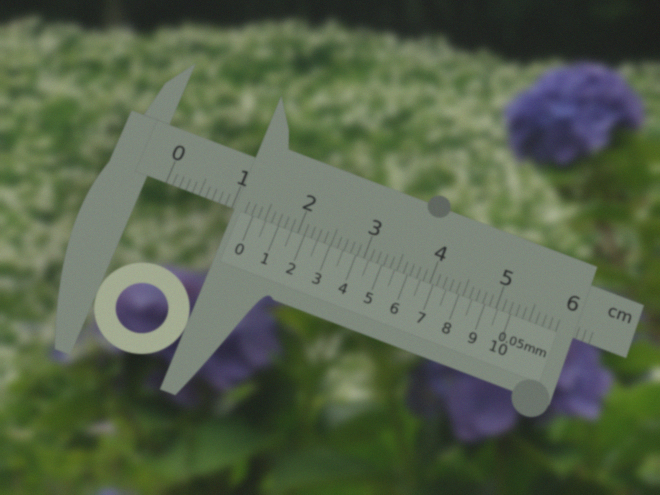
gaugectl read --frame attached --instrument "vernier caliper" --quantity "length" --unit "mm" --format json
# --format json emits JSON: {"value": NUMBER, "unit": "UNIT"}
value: {"value": 13.2, "unit": "mm"}
